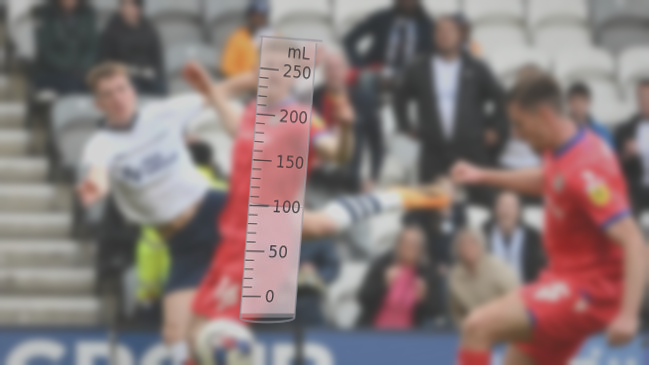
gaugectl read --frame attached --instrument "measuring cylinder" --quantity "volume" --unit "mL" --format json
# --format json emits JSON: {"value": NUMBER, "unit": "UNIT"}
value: {"value": 100, "unit": "mL"}
